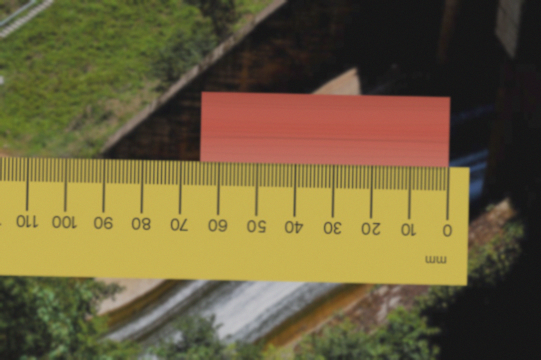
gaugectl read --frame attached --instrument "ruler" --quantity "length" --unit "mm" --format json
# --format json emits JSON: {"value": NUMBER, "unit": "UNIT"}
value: {"value": 65, "unit": "mm"}
